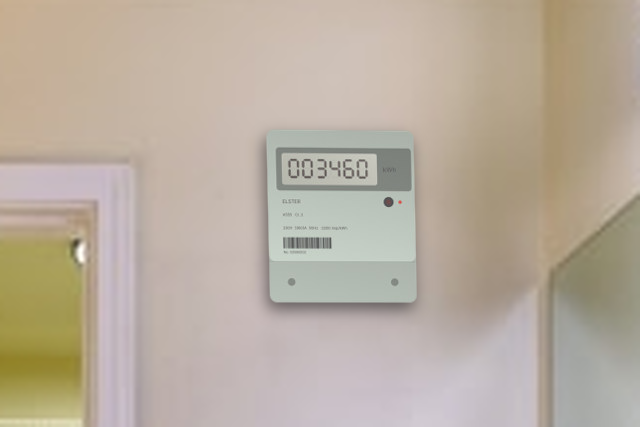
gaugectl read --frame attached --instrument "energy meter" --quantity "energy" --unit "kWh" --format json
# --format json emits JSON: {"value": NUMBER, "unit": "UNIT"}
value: {"value": 3460, "unit": "kWh"}
